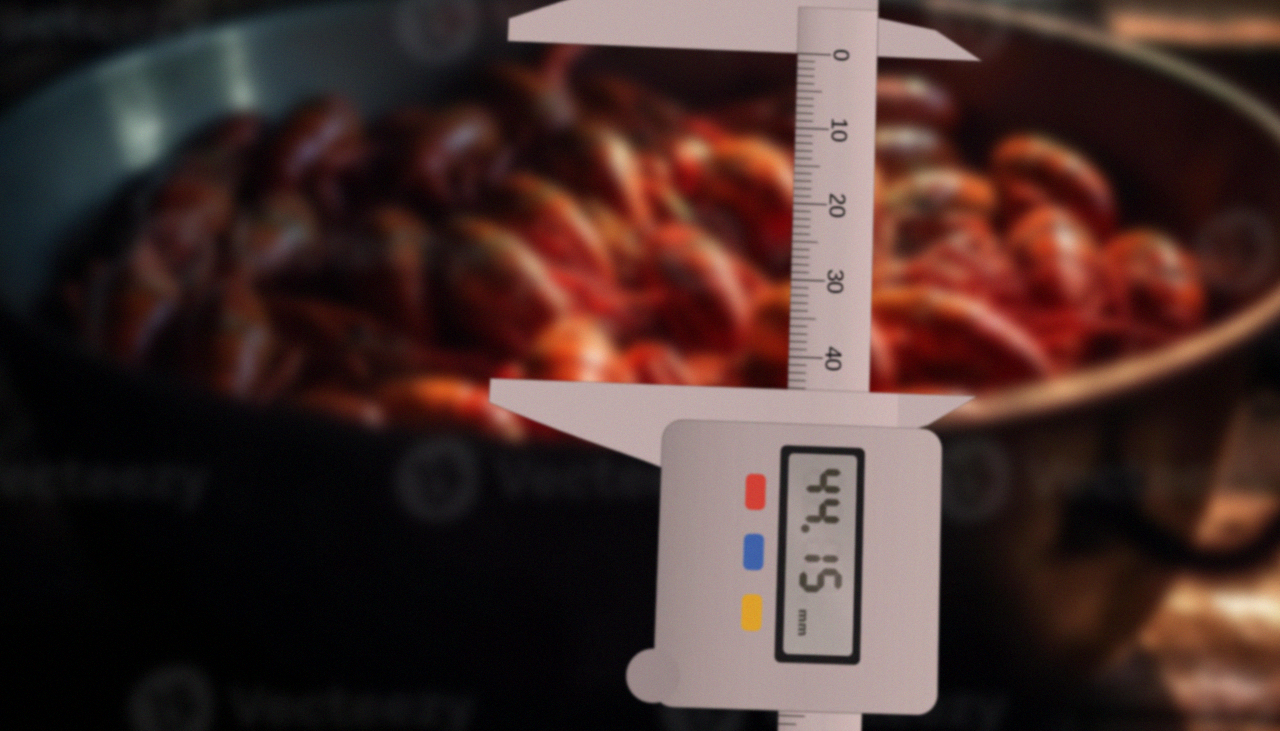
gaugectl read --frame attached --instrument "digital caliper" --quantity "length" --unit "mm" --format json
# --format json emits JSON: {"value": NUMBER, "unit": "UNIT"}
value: {"value": 44.15, "unit": "mm"}
